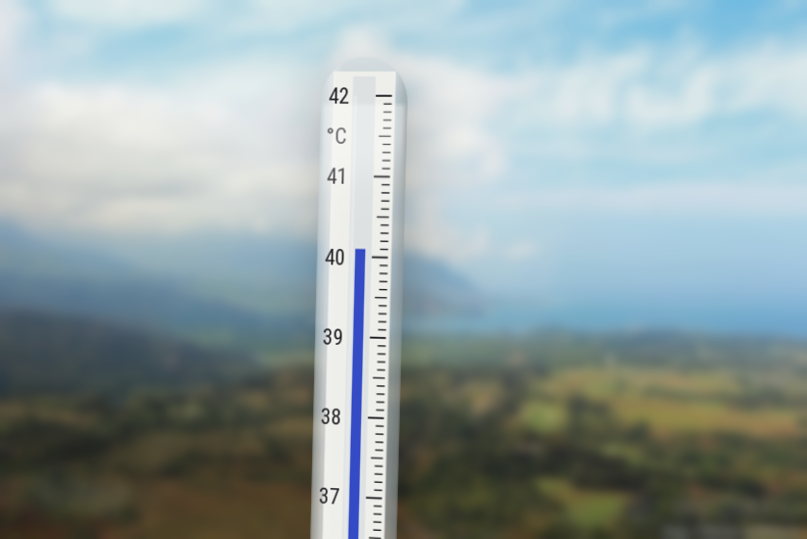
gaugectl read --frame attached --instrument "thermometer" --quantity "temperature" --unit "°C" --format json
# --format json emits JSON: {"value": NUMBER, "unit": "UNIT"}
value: {"value": 40.1, "unit": "°C"}
